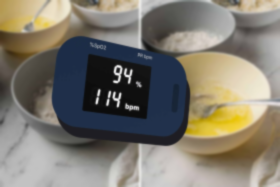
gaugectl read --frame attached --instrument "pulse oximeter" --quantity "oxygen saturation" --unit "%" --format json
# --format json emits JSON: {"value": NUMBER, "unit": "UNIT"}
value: {"value": 94, "unit": "%"}
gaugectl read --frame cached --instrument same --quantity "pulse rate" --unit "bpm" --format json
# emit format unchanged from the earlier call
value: {"value": 114, "unit": "bpm"}
